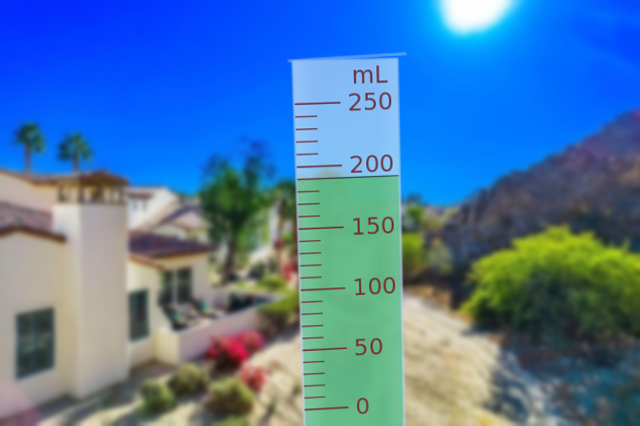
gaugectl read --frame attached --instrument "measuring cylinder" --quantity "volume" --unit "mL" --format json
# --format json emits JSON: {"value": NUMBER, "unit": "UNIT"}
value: {"value": 190, "unit": "mL"}
